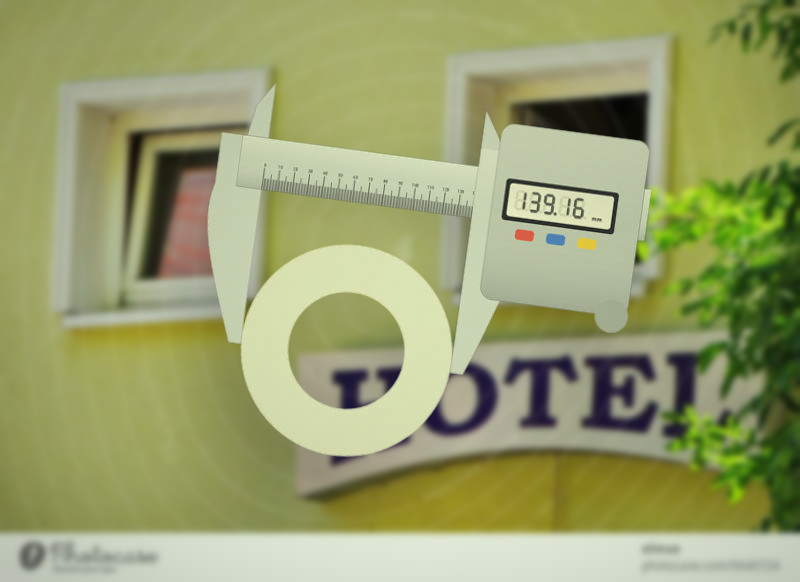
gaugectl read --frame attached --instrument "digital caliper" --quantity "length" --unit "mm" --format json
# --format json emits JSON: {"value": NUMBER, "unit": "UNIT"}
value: {"value": 139.16, "unit": "mm"}
